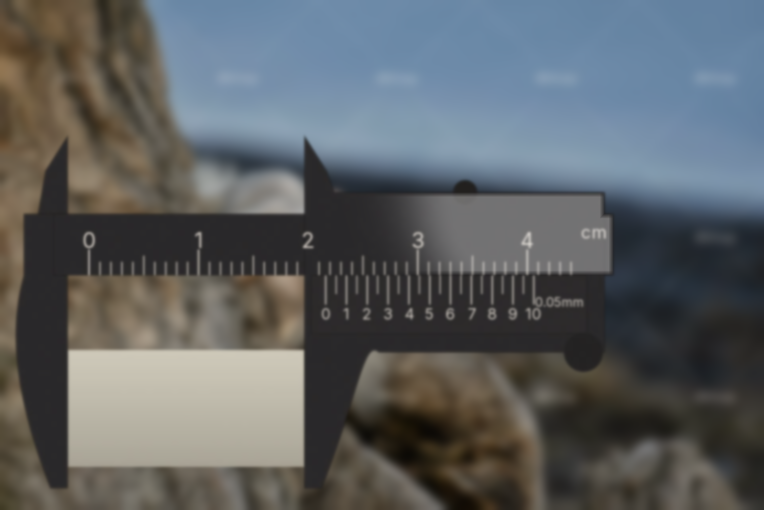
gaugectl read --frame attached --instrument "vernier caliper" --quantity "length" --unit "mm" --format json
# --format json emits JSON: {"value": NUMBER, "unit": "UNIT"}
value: {"value": 21.6, "unit": "mm"}
